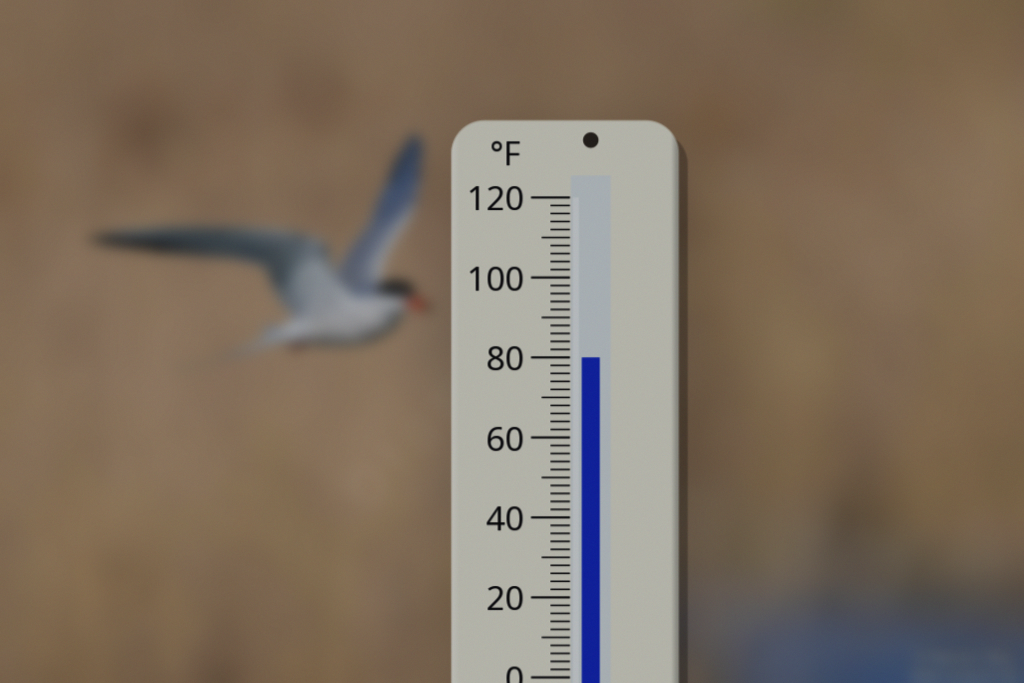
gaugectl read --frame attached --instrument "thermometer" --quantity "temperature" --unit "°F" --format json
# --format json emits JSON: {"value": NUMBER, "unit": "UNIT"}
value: {"value": 80, "unit": "°F"}
